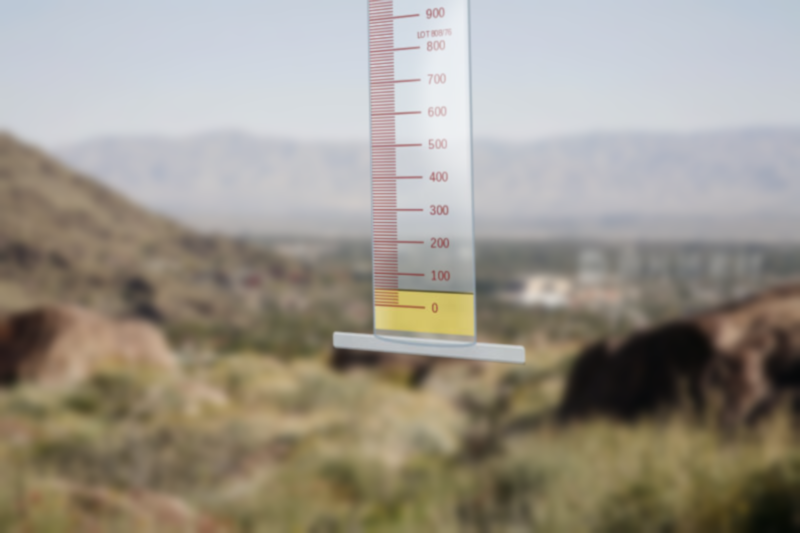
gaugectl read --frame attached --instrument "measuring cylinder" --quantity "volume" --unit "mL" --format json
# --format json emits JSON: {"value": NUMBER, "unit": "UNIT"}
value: {"value": 50, "unit": "mL"}
